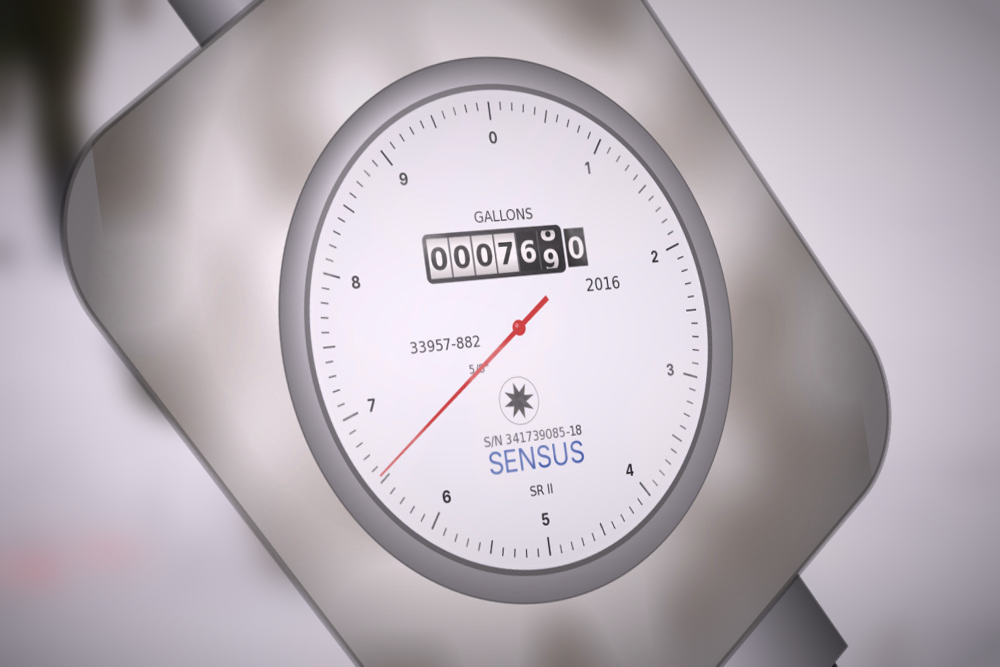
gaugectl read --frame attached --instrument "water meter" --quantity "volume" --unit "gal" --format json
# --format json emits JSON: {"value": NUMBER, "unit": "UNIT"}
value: {"value": 7686.5, "unit": "gal"}
